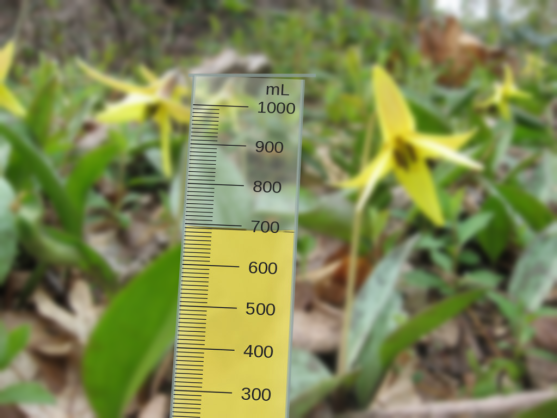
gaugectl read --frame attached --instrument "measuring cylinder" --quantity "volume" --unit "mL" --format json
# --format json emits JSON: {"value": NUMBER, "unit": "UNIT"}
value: {"value": 690, "unit": "mL"}
